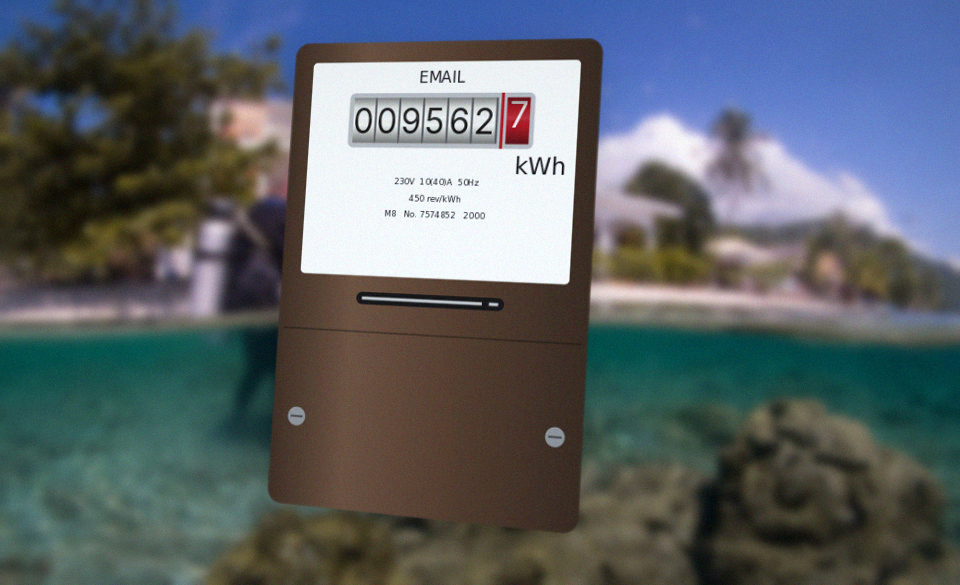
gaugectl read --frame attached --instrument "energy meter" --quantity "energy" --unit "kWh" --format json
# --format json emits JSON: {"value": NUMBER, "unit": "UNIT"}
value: {"value": 9562.7, "unit": "kWh"}
